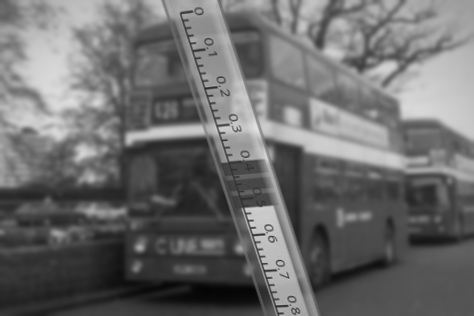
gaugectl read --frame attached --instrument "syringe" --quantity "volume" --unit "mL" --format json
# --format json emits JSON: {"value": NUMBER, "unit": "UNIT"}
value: {"value": 0.4, "unit": "mL"}
